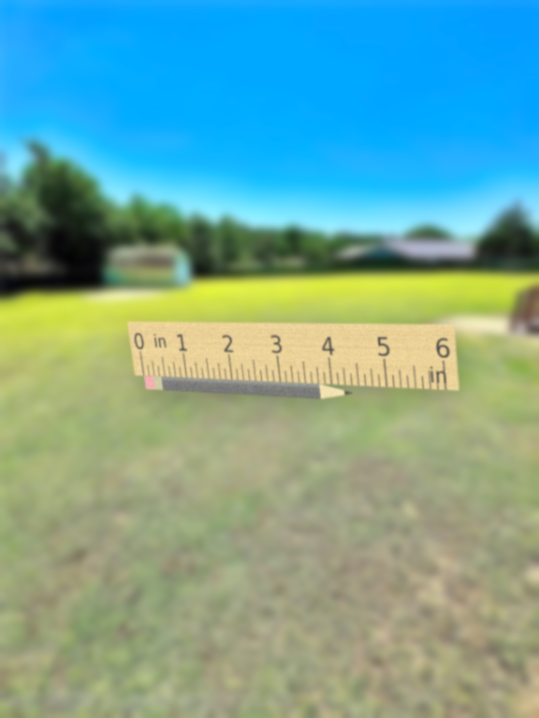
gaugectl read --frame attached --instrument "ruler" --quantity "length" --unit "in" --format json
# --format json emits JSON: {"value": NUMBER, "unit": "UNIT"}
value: {"value": 4.375, "unit": "in"}
